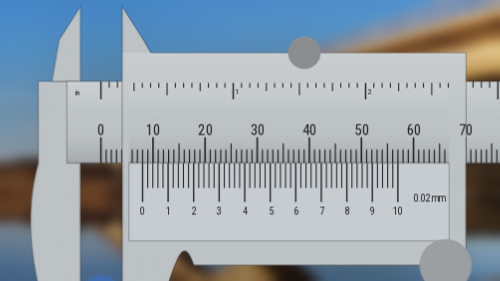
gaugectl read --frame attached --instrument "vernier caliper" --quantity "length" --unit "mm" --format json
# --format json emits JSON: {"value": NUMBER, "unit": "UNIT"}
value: {"value": 8.0, "unit": "mm"}
